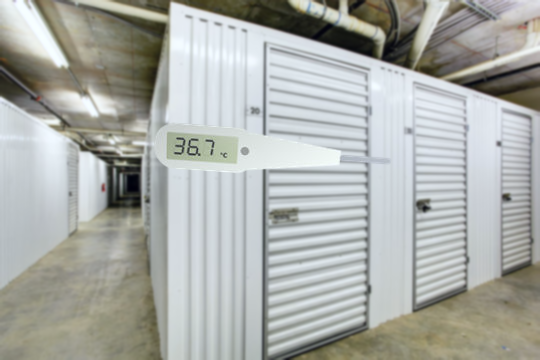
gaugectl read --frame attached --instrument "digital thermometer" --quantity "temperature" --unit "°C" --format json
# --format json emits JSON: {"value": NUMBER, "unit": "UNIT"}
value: {"value": 36.7, "unit": "°C"}
